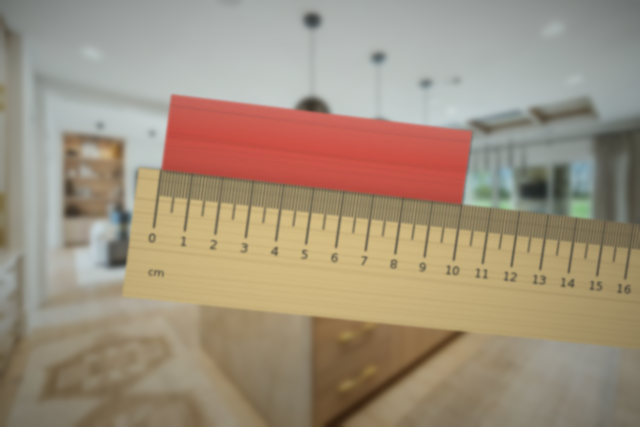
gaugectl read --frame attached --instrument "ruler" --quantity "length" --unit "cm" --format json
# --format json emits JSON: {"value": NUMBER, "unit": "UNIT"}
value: {"value": 10, "unit": "cm"}
